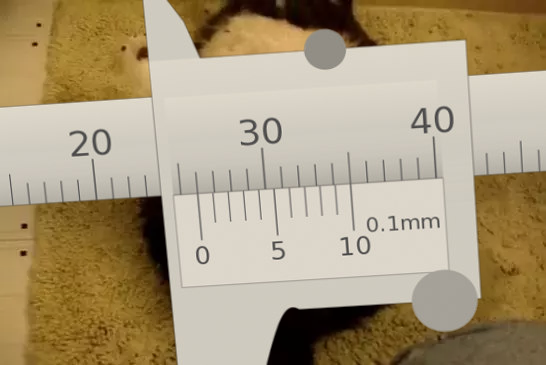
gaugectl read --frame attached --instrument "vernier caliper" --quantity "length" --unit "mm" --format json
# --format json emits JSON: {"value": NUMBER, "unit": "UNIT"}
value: {"value": 26.0, "unit": "mm"}
